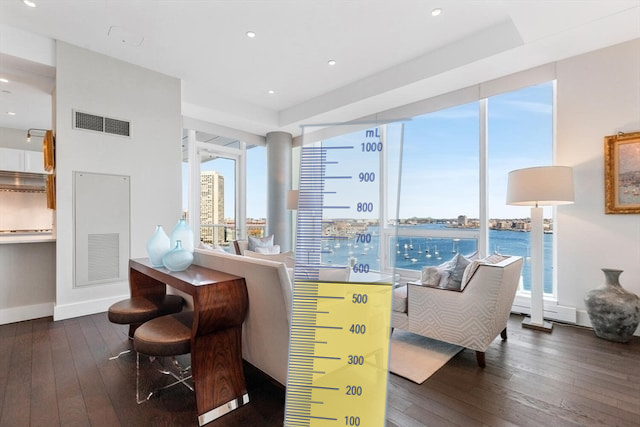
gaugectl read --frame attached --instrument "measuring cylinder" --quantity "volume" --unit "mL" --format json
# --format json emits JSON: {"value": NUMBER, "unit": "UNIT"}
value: {"value": 550, "unit": "mL"}
